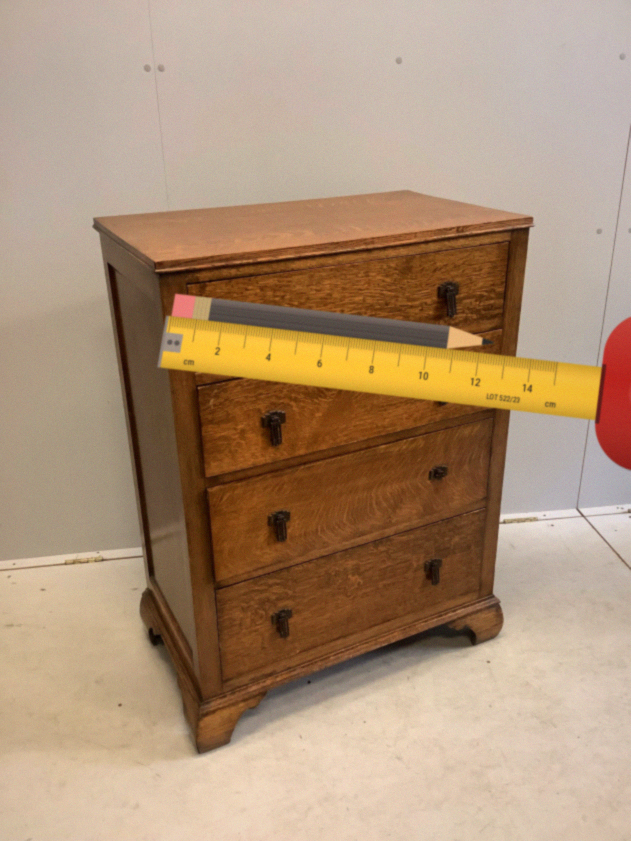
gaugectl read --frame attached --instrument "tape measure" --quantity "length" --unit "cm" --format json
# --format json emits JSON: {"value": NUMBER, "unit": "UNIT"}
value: {"value": 12.5, "unit": "cm"}
